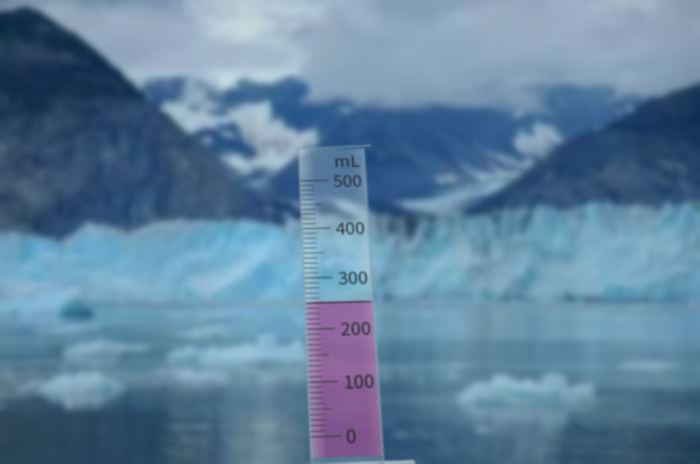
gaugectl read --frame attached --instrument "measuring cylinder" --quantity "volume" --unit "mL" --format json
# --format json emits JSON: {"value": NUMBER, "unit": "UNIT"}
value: {"value": 250, "unit": "mL"}
